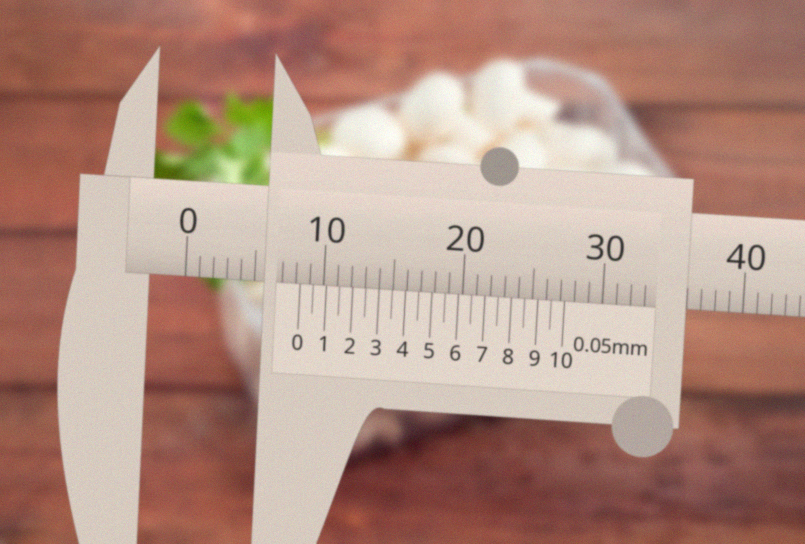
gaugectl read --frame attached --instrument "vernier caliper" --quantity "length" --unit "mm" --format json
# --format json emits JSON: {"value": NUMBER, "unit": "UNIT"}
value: {"value": 8.3, "unit": "mm"}
